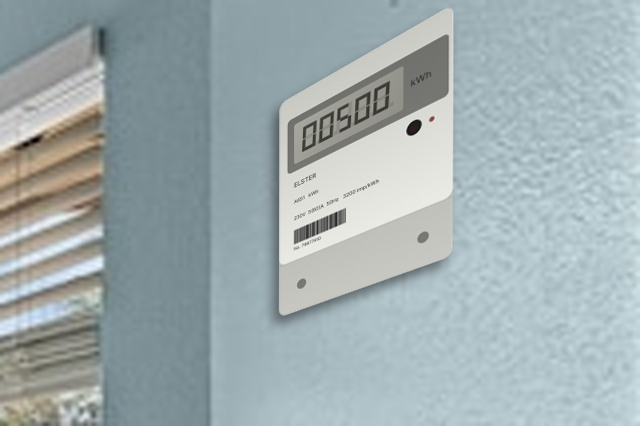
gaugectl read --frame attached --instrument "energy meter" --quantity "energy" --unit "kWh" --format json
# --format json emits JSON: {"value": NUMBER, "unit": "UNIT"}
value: {"value": 500, "unit": "kWh"}
